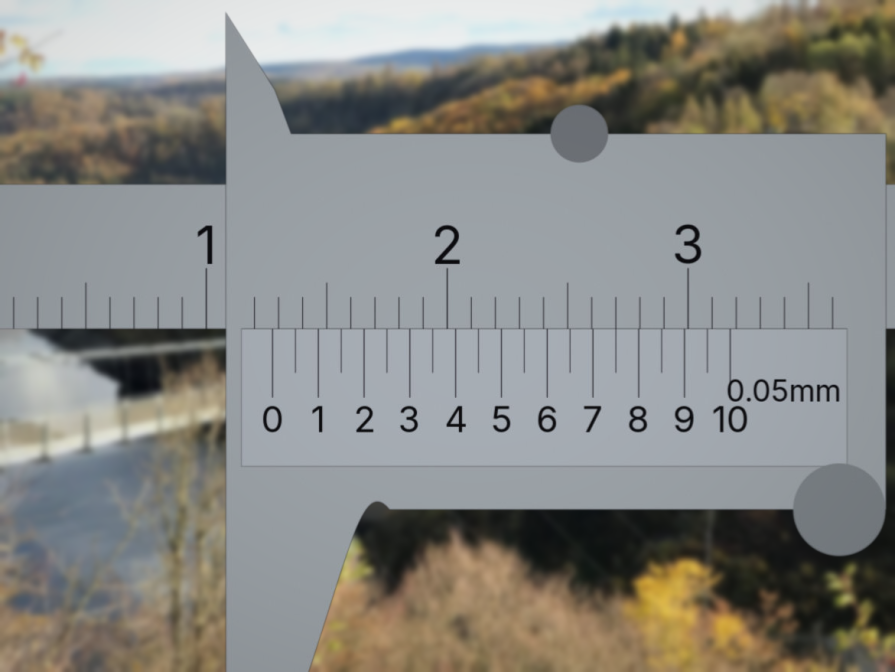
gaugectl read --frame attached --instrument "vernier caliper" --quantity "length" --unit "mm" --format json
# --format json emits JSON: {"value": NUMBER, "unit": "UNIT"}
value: {"value": 12.75, "unit": "mm"}
